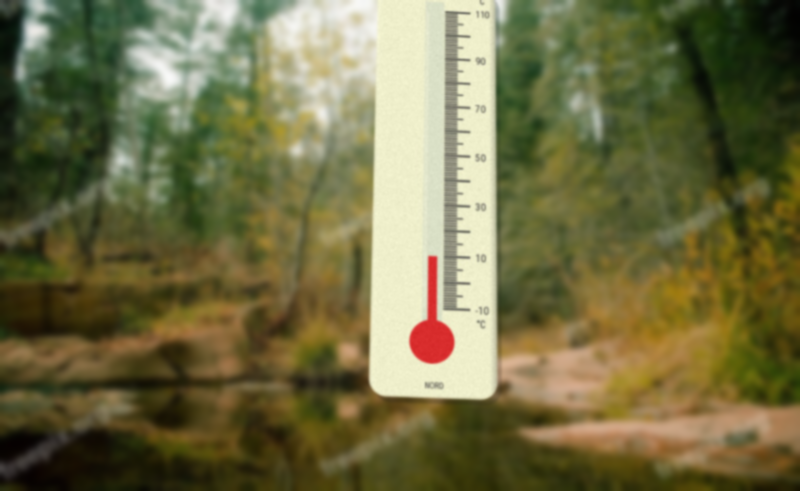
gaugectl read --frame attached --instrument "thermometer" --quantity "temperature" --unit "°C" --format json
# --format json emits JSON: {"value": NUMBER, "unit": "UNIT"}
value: {"value": 10, "unit": "°C"}
